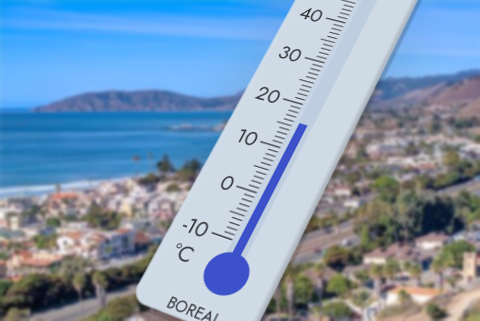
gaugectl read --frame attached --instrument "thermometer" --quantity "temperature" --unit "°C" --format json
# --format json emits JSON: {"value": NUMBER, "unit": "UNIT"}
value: {"value": 16, "unit": "°C"}
